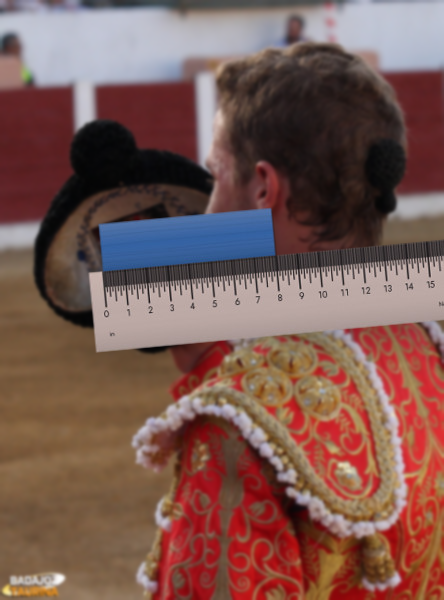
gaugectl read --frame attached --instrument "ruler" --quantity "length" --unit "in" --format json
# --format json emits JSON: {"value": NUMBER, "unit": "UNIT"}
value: {"value": 8, "unit": "in"}
